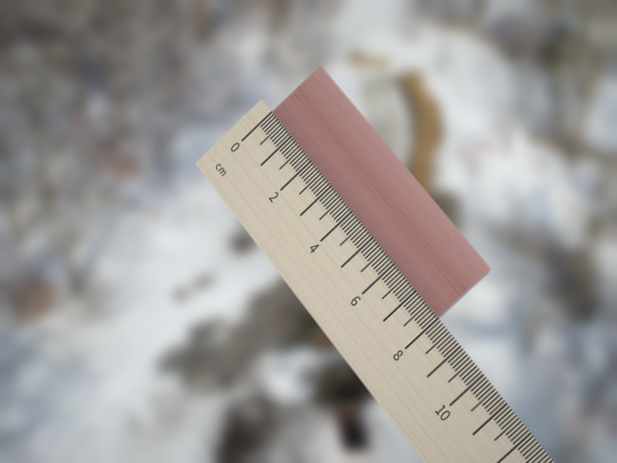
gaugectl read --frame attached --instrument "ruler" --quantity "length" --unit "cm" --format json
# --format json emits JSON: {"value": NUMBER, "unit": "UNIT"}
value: {"value": 8, "unit": "cm"}
